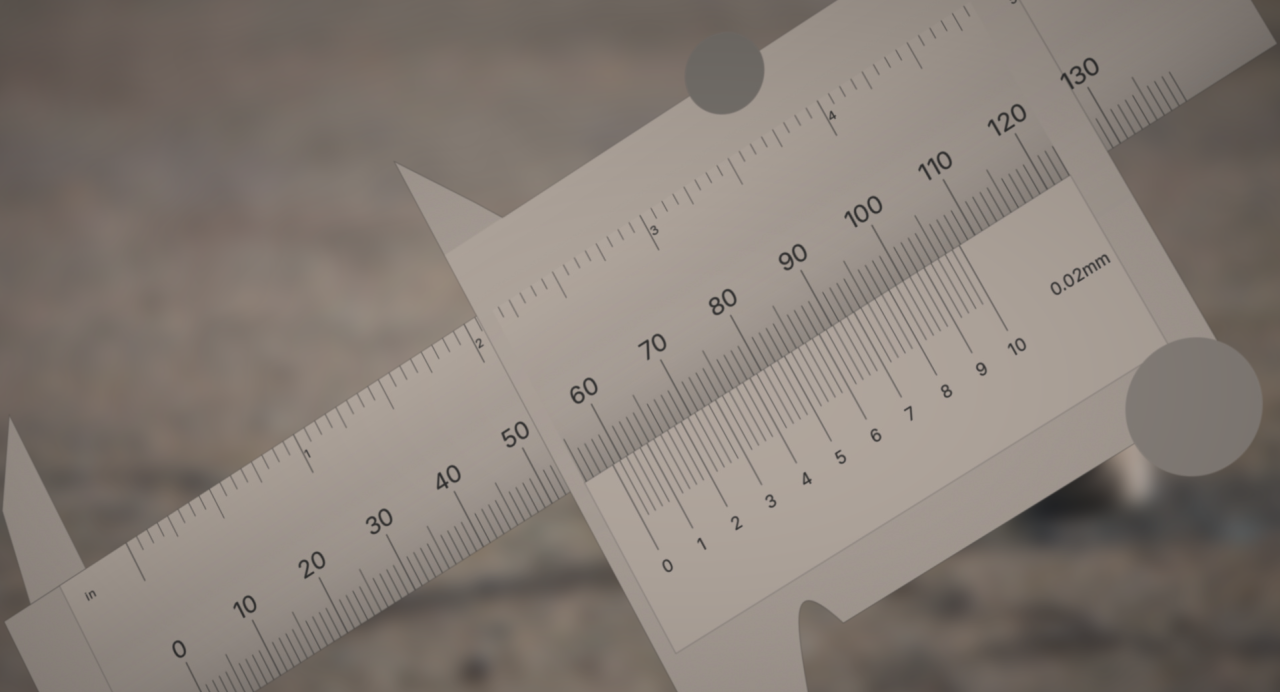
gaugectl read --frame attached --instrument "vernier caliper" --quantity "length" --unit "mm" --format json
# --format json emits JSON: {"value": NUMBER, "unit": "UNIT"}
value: {"value": 58.8, "unit": "mm"}
